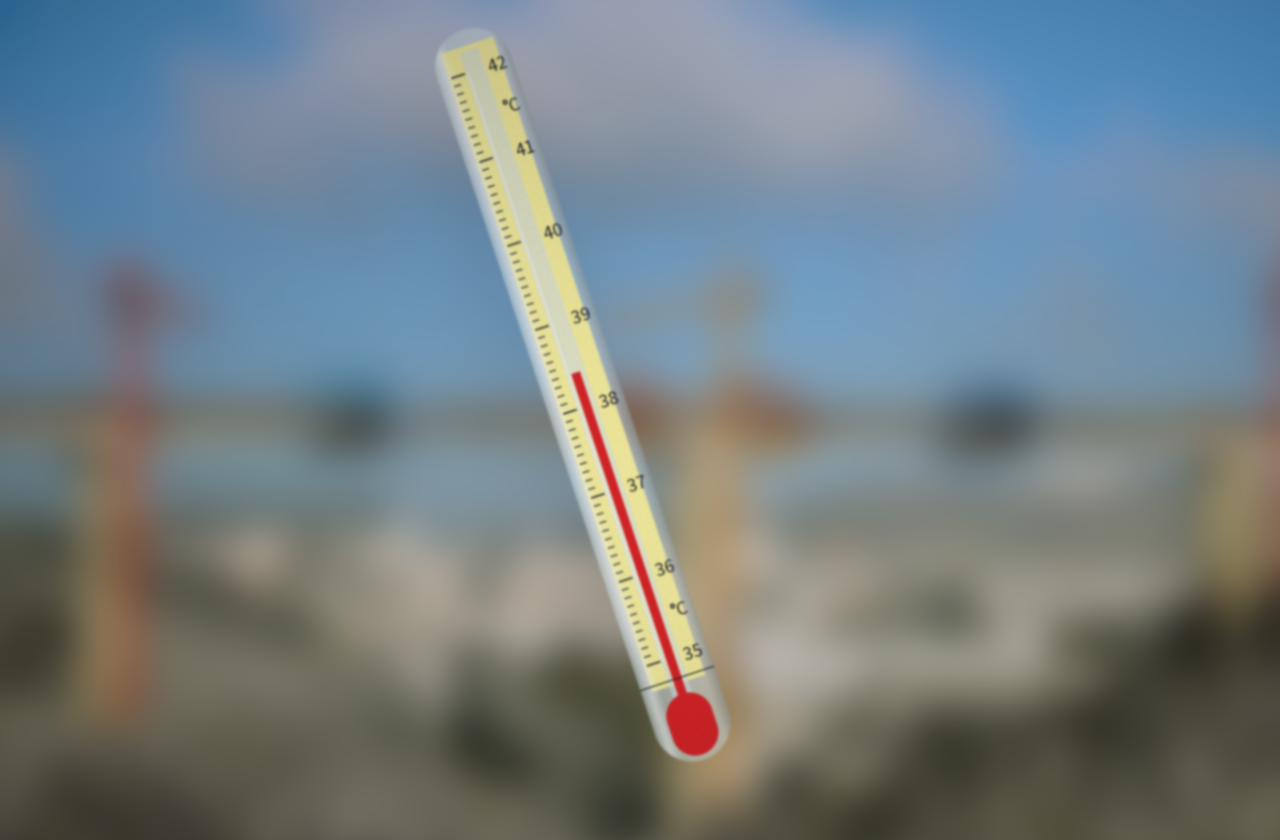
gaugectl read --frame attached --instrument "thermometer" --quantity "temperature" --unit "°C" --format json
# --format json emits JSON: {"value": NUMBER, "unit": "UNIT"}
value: {"value": 38.4, "unit": "°C"}
